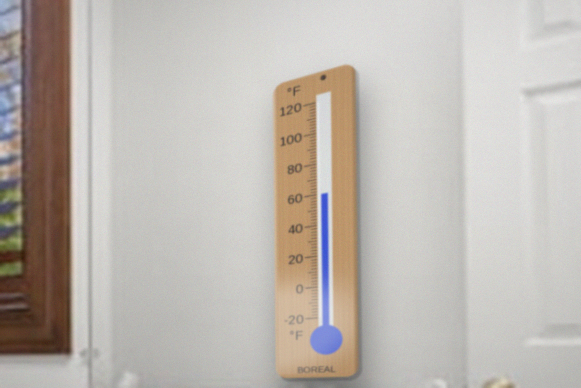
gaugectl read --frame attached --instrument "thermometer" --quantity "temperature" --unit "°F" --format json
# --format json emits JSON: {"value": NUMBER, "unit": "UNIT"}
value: {"value": 60, "unit": "°F"}
